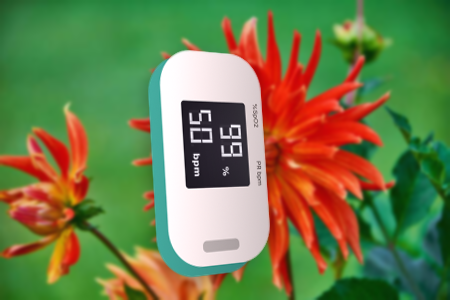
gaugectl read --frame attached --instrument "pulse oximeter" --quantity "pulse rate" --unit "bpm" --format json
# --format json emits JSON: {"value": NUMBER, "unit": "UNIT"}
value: {"value": 50, "unit": "bpm"}
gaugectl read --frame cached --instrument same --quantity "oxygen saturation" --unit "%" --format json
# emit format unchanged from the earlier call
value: {"value": 99, "unit": "%"}
